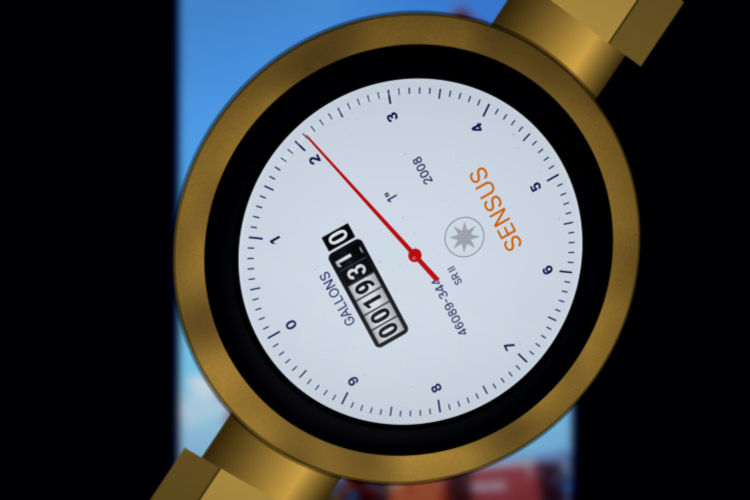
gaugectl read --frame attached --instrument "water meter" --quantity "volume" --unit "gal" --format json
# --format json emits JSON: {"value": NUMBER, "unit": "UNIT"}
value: {"value": 19312.1, "unit": "gal"}
